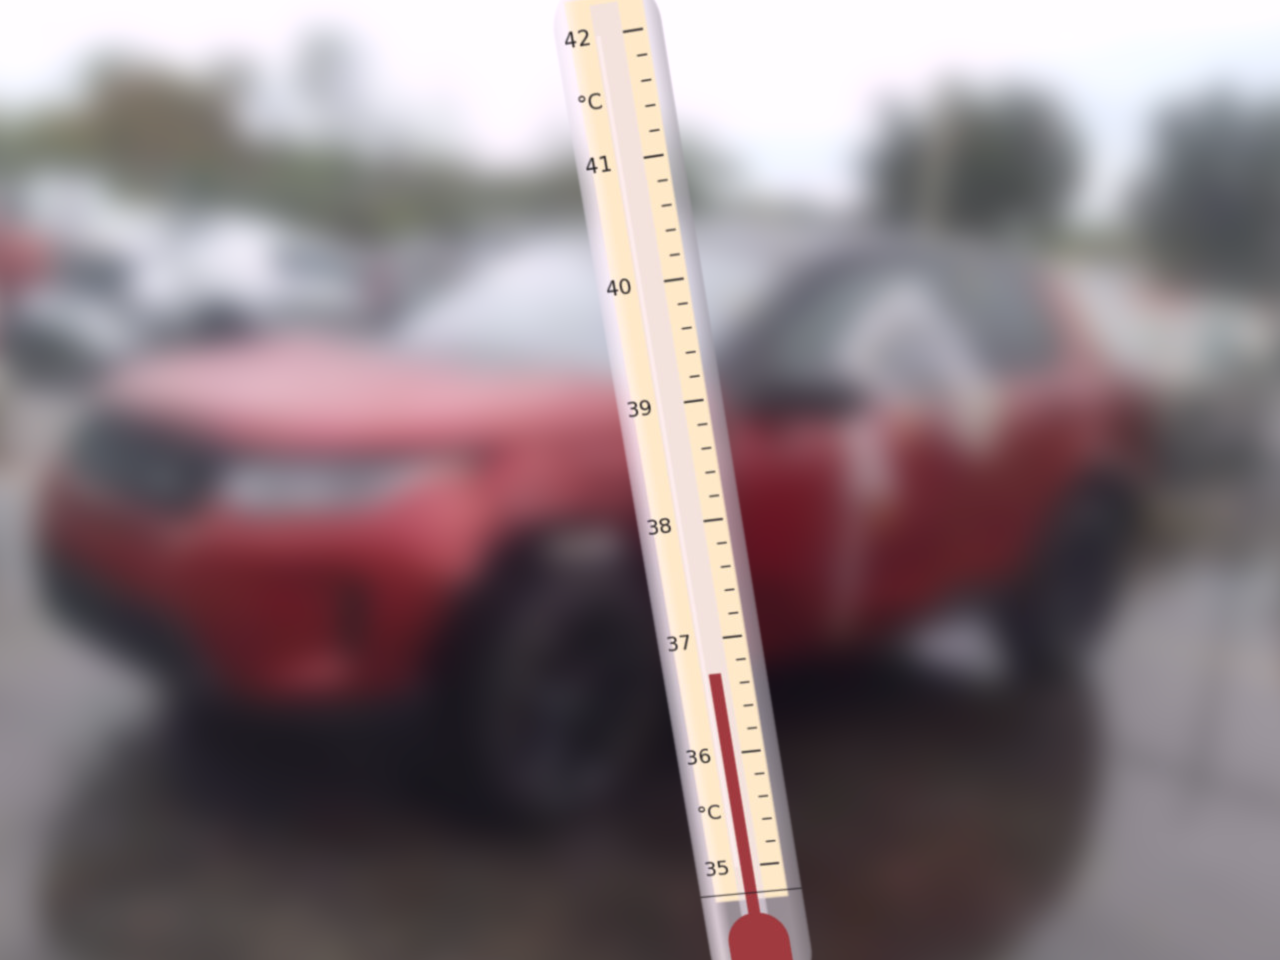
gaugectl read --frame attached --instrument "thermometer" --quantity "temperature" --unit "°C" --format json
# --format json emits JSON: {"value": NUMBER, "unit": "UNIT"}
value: {"value": 36.7, "unit": "°C"}
